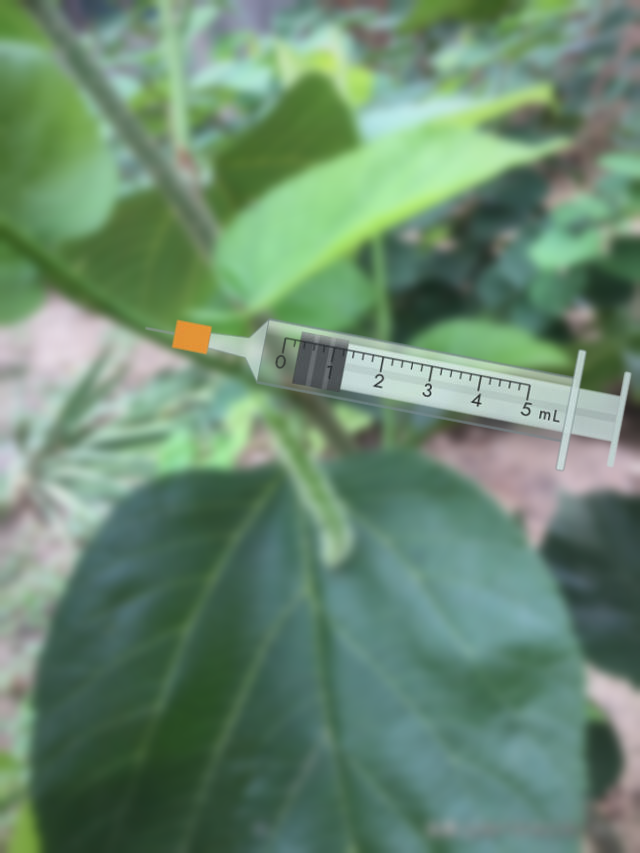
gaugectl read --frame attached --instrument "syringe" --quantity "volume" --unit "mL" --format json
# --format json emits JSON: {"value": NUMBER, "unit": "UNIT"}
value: {"value": 0.3, "unit": "mL"}
